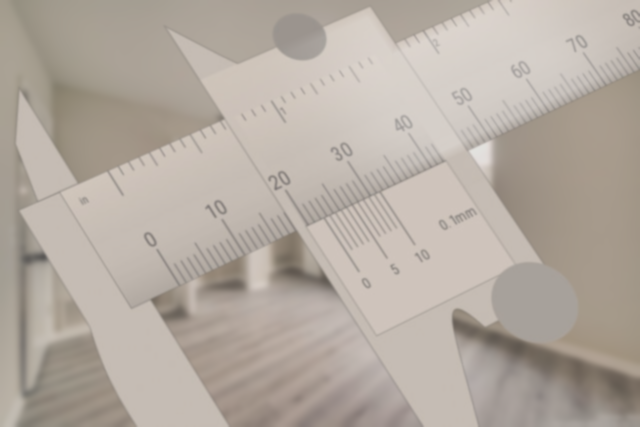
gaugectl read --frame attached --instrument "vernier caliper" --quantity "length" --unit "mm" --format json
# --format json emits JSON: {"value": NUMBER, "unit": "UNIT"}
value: {"value": 22.5, "unit": "mm"}
